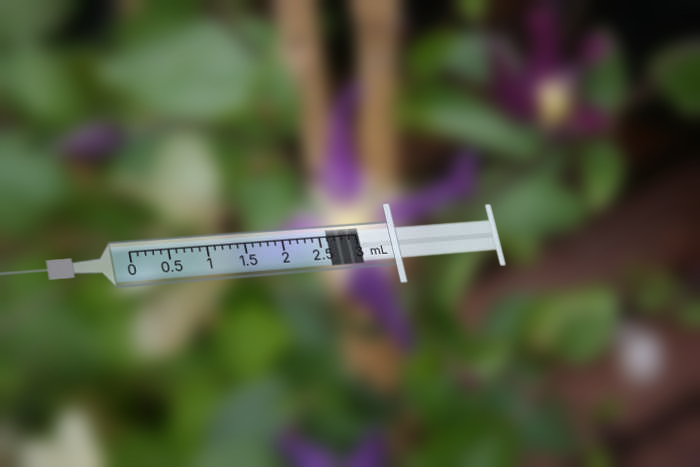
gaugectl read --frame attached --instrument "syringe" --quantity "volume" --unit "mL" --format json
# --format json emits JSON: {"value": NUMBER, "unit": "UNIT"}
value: {"value": 2.6, "unit": "mL"}
